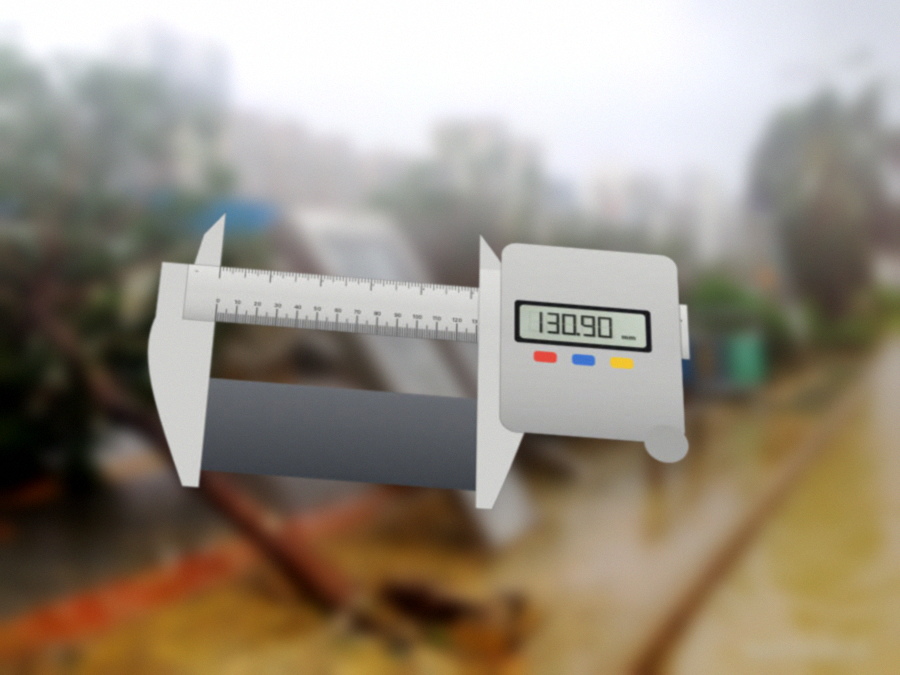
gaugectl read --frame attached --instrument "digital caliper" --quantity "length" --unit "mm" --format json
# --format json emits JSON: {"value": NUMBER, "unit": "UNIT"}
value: {"value": 130.90, "unit": "mm"}
